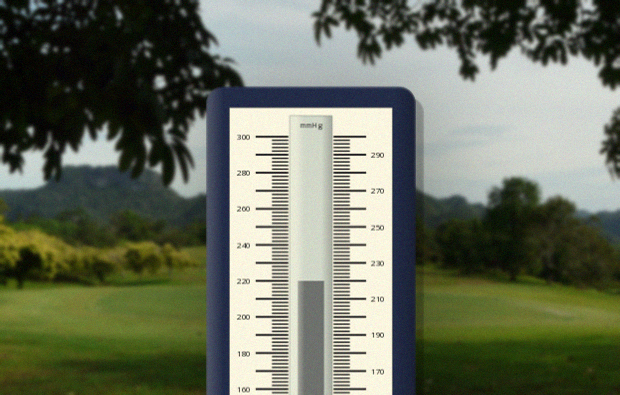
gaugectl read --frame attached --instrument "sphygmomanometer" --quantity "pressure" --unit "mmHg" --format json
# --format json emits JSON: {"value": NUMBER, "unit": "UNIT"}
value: {"value": 220, "unit": "mmHg"}
